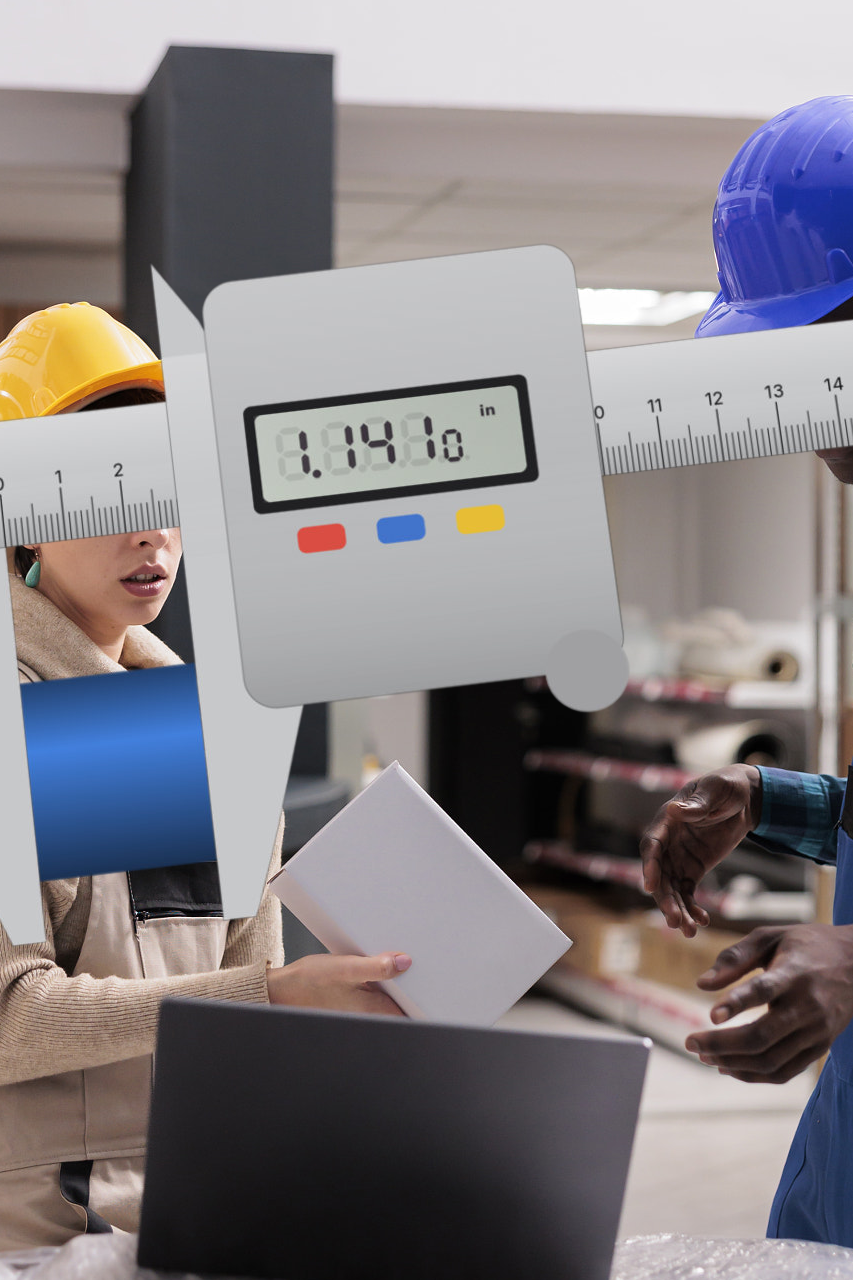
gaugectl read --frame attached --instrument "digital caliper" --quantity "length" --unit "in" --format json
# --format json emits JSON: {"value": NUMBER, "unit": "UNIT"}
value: {"value": 1.1410, "unit": "in"}
